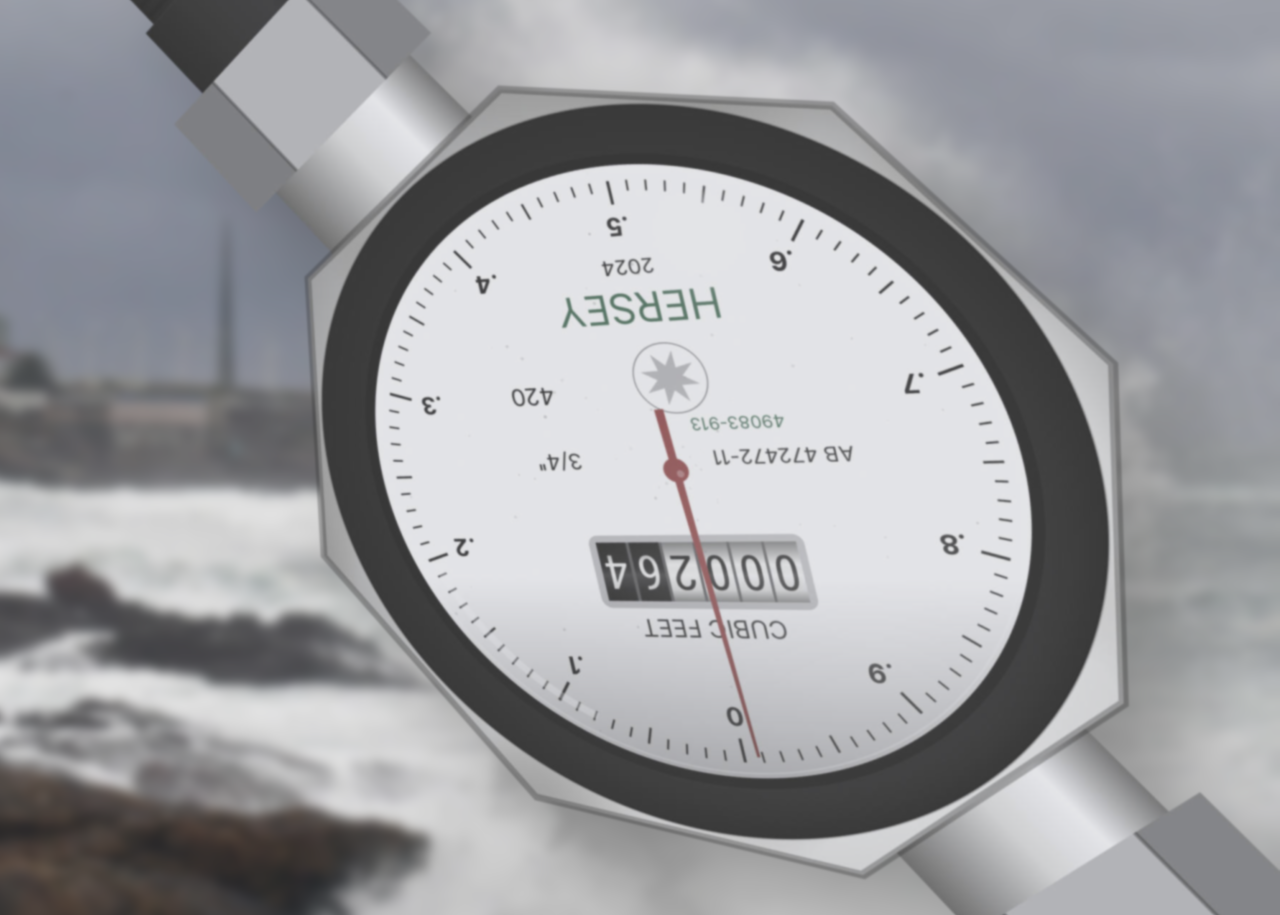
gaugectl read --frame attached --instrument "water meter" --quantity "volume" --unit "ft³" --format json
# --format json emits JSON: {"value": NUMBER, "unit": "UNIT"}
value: {"value": 263.99, "unit": "ft³"}
